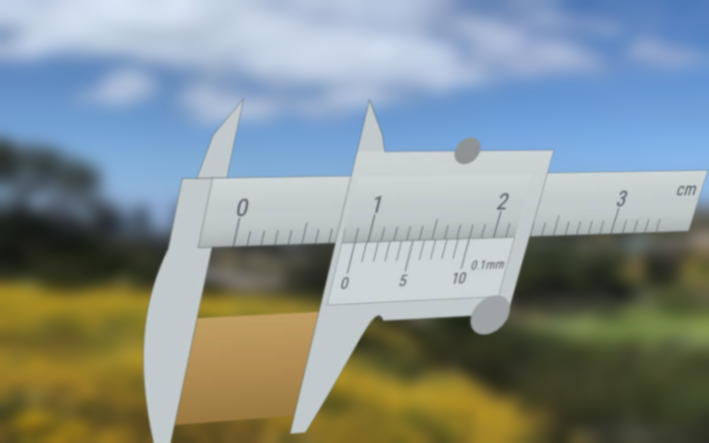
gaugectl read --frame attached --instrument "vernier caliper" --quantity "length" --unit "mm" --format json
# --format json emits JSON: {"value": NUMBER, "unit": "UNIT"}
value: {"value": 9.0, "unit": "mm"}
